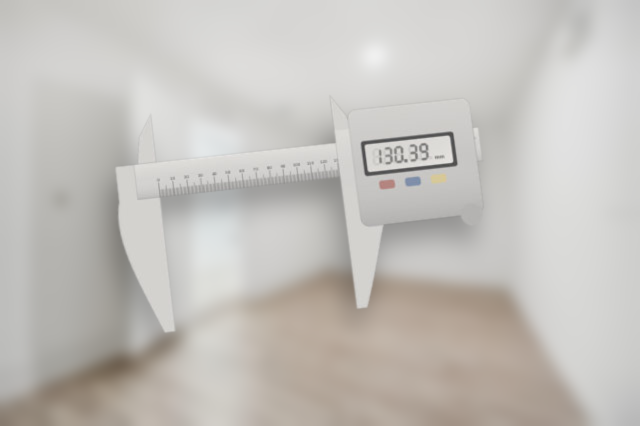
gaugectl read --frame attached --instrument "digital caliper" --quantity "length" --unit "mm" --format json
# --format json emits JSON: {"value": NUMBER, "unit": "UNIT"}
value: {"value": 130.39, "unit": "mm"}
